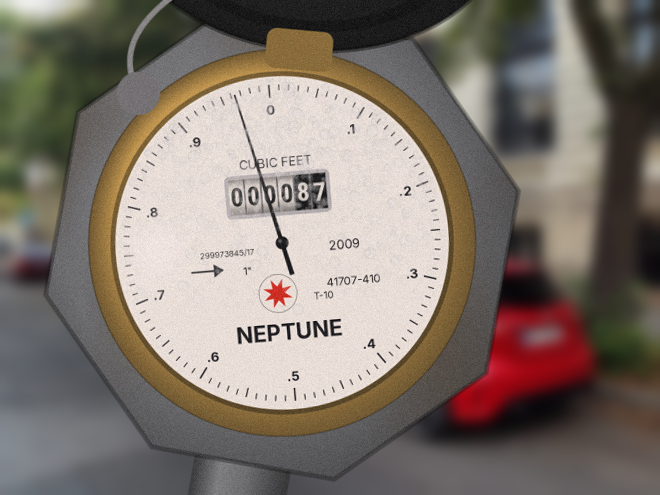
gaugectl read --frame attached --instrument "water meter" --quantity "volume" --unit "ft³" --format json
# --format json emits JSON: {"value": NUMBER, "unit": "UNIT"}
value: {"value": 86.96, "unit": "ft³"}
